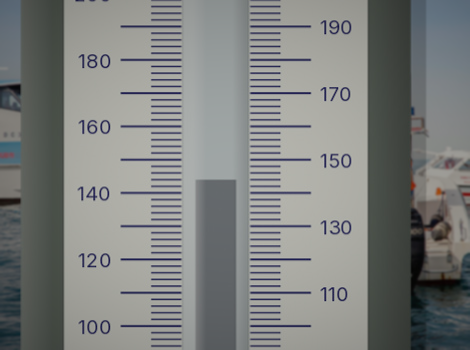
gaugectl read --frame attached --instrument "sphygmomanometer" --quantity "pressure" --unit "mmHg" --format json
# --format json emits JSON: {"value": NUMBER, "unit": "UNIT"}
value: {"value": 144, "unit": "mmHg"}
